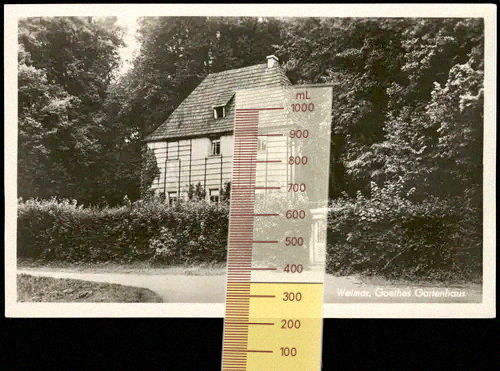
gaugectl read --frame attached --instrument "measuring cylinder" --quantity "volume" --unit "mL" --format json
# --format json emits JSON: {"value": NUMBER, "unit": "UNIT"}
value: {"value": 350, "unit": "mL"}
